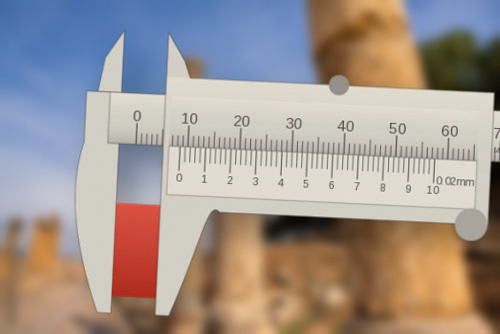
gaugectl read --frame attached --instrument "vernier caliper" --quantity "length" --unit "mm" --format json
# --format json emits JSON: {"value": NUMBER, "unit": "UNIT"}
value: {"value": 8.5, "unit": "mm"}
